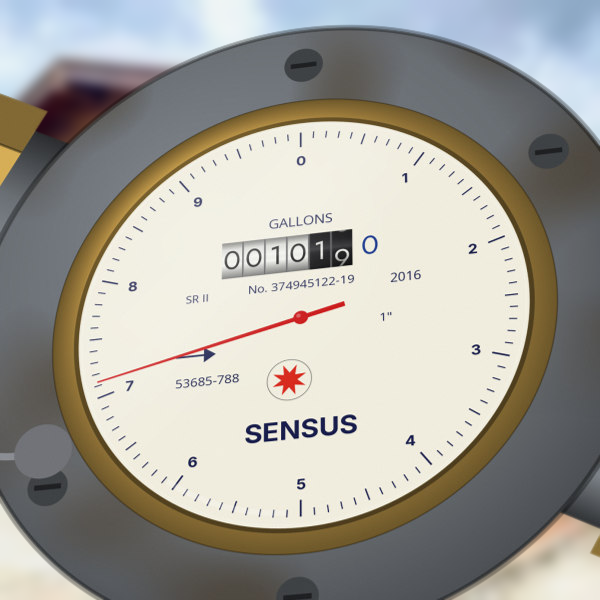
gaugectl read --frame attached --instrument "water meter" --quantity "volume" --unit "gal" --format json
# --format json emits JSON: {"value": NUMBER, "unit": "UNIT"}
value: {"value": 10187.1, "unit": "gal"}
